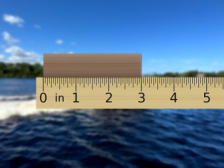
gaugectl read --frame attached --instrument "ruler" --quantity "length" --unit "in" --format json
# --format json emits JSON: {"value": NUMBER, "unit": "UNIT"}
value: {"value": 3, "unit": "in"}
